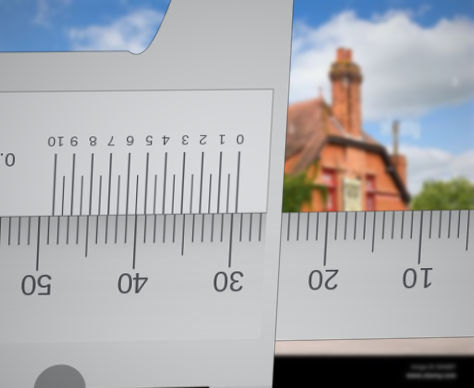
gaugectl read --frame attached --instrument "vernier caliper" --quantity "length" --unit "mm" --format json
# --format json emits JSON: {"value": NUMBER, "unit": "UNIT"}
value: {"value": 29.6, "unit": "mm"}
